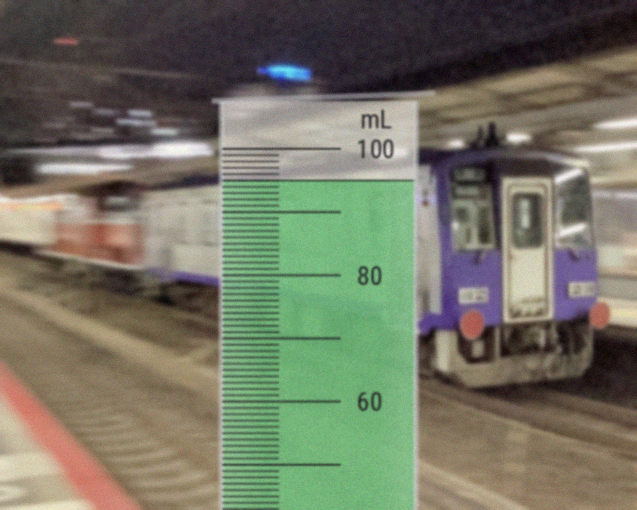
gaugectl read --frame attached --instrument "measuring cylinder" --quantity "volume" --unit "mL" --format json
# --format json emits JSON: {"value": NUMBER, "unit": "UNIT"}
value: {"value": 95, "unit": "mL"}
